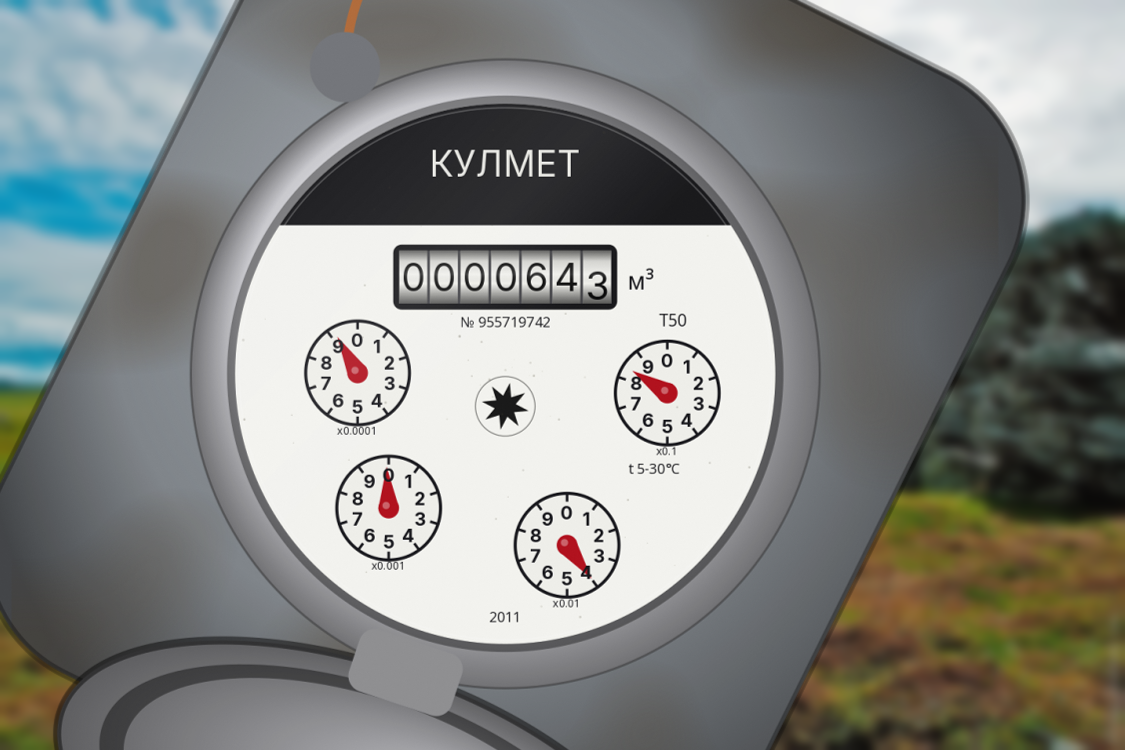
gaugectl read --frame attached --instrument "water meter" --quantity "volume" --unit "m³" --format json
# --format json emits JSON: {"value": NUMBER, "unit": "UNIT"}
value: {"value": 642.8399, "unit": "m³"}
